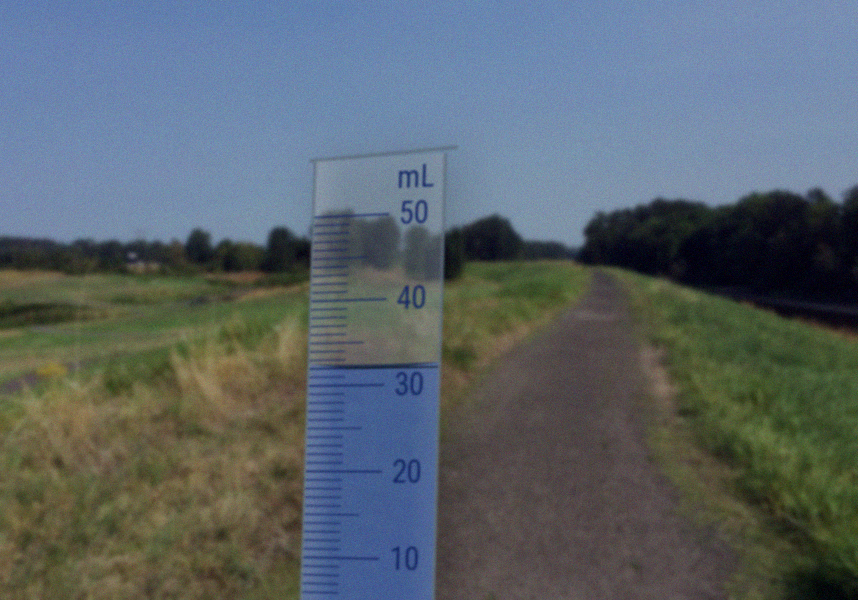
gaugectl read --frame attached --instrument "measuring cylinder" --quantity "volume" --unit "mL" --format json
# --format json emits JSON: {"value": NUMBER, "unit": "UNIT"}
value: {"value": 32, "unit": "mL"}
